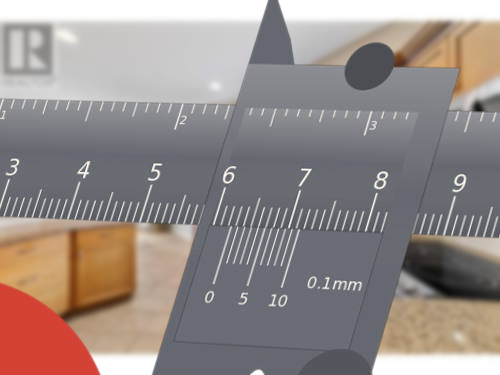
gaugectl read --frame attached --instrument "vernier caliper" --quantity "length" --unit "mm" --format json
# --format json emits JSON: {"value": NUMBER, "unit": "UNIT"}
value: {"value": 62.4, "unit": "mm"}
